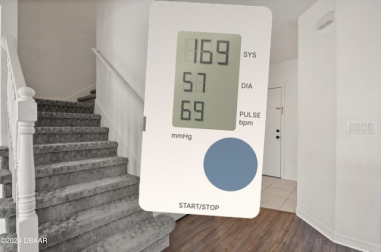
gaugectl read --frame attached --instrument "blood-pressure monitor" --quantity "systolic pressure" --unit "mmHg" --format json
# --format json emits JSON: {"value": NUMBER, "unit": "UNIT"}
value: {"value": 169, "unit": "mmHg"}
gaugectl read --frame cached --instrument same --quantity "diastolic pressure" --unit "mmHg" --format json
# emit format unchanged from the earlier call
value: {"value": 57, "unit": "mmHg"}
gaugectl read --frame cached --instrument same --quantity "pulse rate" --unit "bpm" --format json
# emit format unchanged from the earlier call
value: {"value": 69, "unit": "bpm"}
